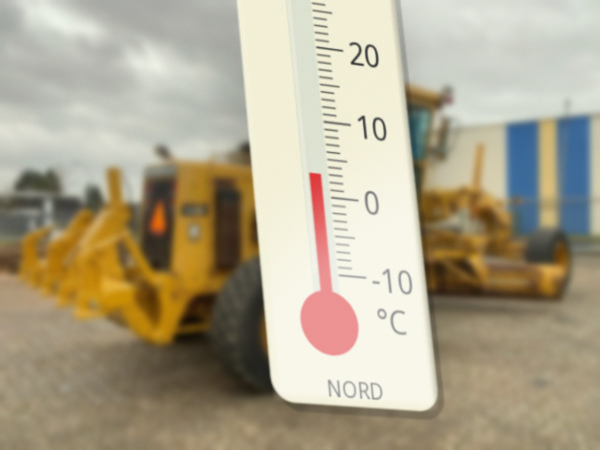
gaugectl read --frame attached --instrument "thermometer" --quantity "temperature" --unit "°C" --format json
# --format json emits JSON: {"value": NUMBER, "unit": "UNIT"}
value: {"value": 3, "unit": "°C"}
